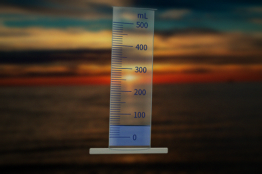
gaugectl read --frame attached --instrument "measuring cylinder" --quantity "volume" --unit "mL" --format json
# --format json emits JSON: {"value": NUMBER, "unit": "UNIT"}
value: {"value": 50, "unit": "mL"}
